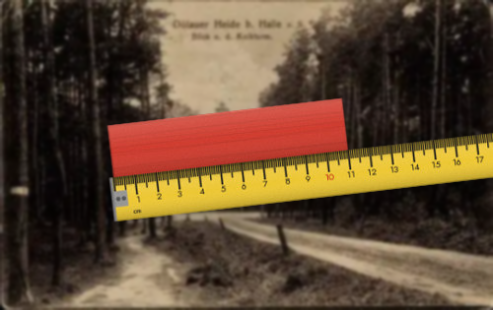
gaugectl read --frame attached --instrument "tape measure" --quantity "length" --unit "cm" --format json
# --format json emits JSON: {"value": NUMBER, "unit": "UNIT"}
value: {"value": 11, "unit": "cm"}
